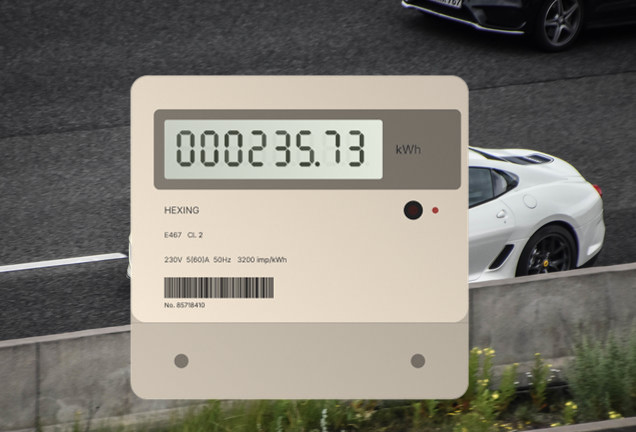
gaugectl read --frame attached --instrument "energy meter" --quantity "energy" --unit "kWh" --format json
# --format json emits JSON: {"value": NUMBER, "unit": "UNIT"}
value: {"value": 235.73, "unit": "kWh"}
